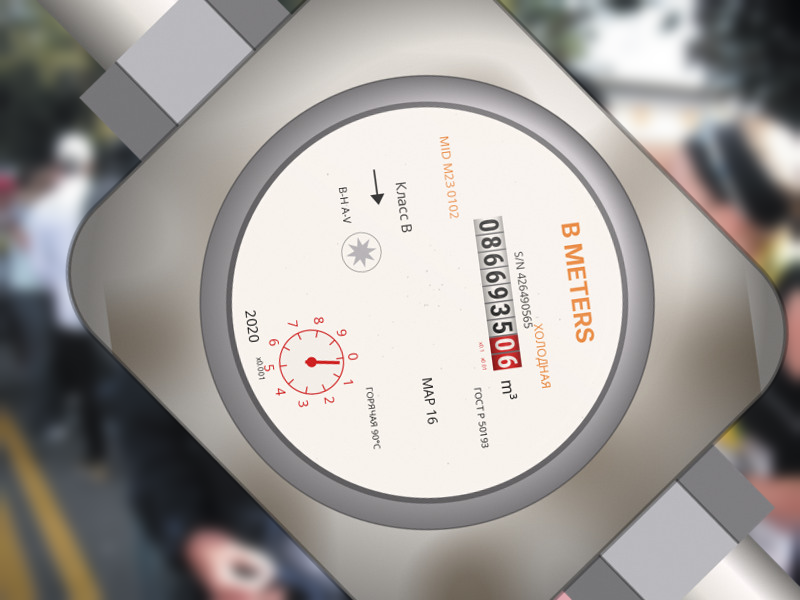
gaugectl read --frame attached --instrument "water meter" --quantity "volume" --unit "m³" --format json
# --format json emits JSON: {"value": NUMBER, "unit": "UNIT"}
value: {"value": 866935.060, "unit": "m³"}
